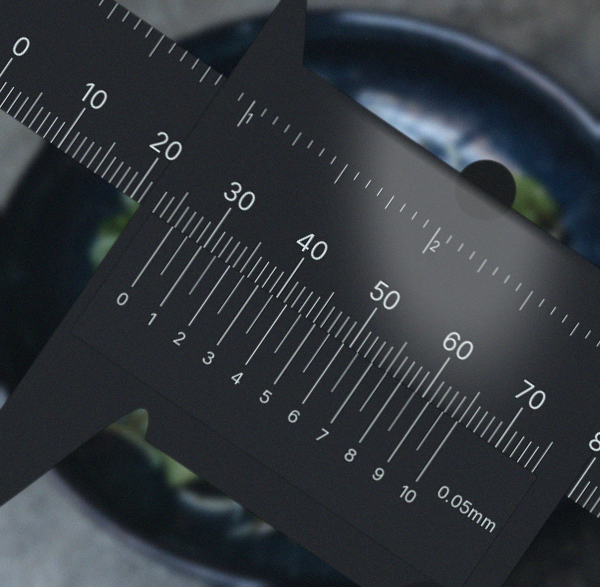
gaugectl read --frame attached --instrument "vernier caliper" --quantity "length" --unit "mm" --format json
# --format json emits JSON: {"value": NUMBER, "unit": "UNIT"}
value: {"value": 25.8, "unit": "mm"}
